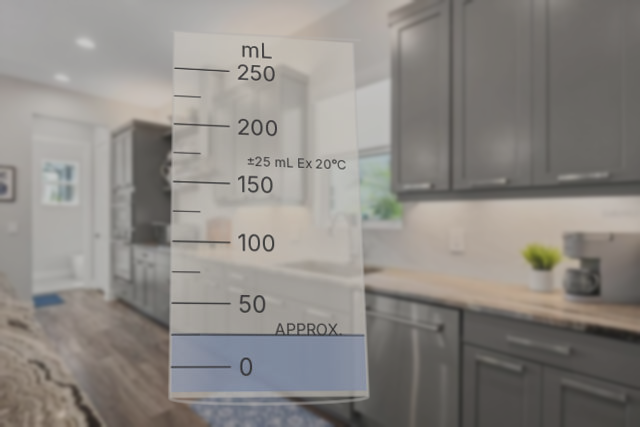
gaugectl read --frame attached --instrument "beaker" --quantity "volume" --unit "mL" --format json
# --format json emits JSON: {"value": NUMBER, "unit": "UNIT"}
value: {"value": 25, "unit": "mL"}
